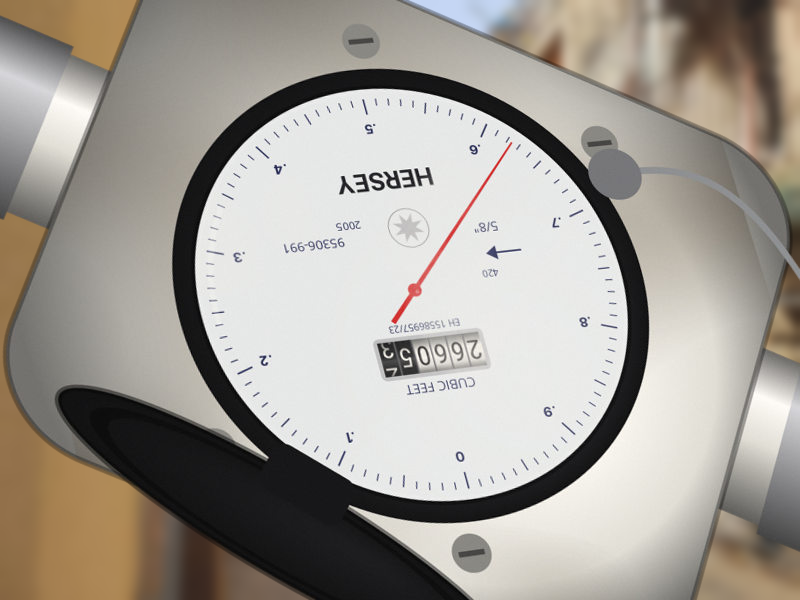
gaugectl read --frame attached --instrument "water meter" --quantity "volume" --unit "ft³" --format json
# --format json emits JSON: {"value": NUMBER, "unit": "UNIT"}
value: {"value": 266052.62, "unit": "ft³"}
